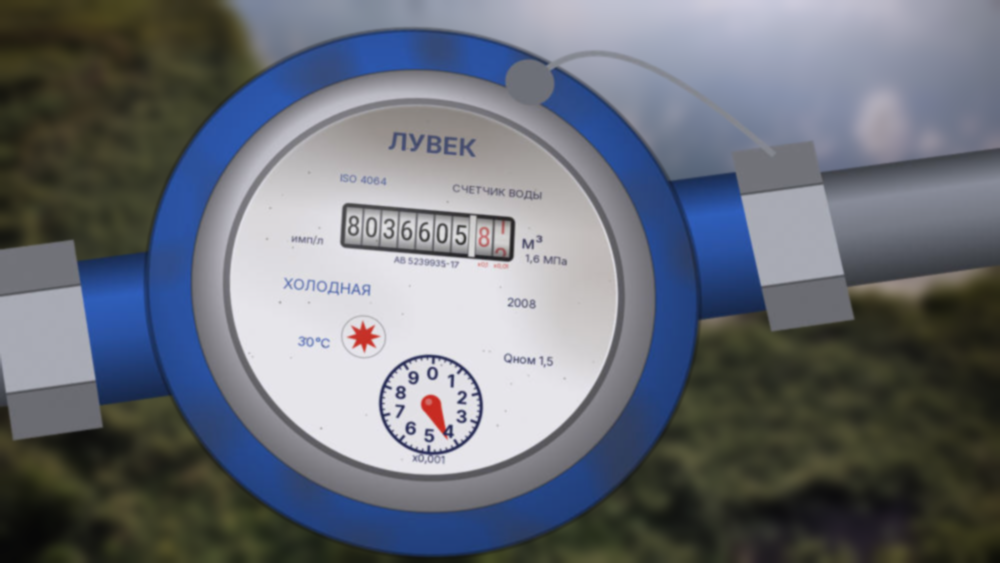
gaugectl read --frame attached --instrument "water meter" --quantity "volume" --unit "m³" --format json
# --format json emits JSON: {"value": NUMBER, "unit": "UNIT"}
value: {"value": 8036605.814, "unit": "m³"}
